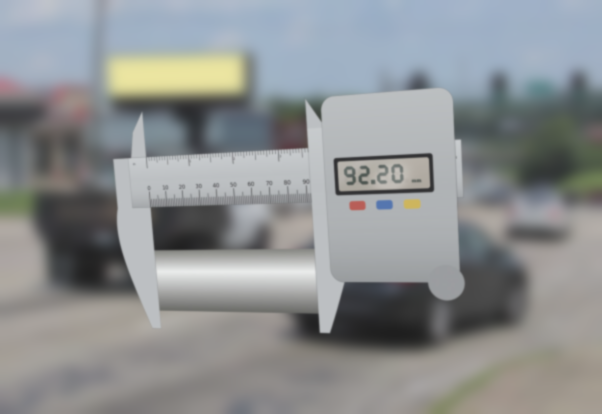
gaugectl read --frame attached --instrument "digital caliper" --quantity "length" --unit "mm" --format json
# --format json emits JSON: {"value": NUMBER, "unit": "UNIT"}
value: {"value": 92.20, "unit": "mm"}
